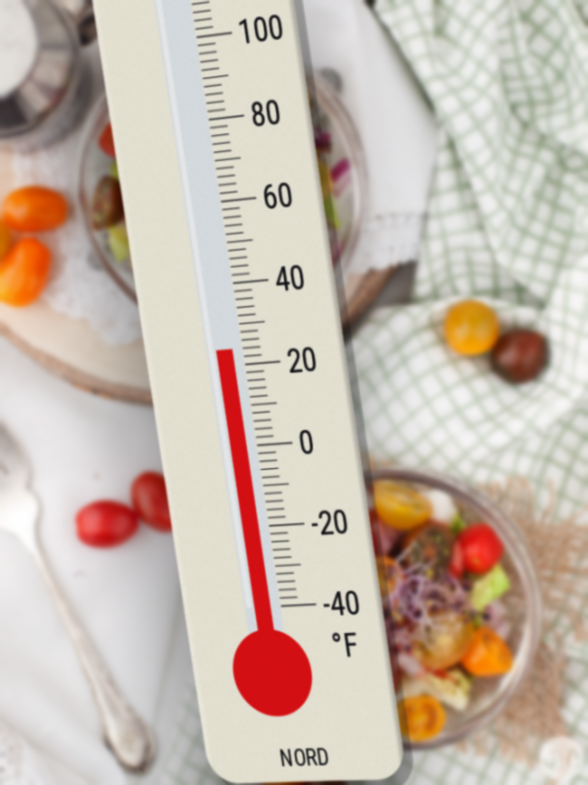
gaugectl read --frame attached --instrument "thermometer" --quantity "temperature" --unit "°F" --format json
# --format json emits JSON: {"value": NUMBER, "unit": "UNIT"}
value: {"value": 24, "unit": "°F"}
